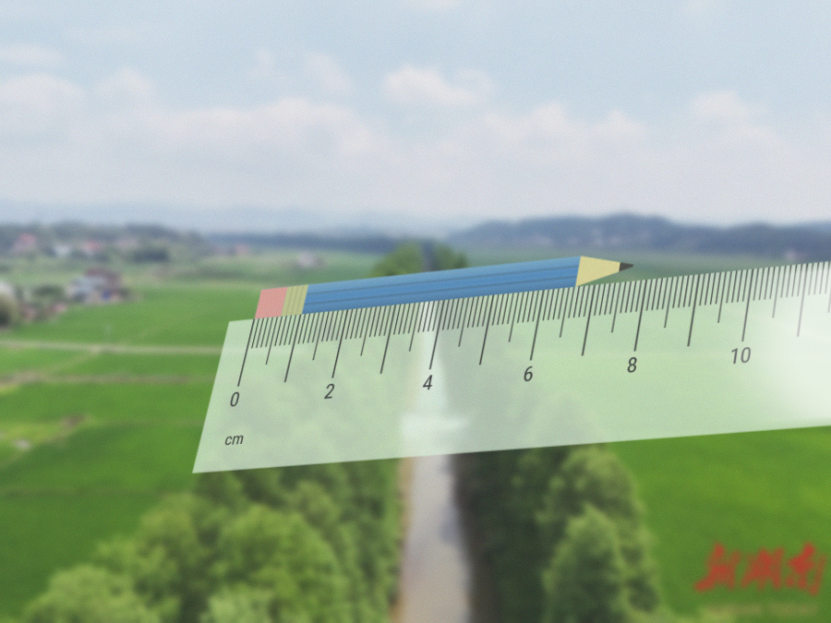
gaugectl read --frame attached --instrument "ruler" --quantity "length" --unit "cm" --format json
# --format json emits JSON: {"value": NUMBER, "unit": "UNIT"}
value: {"value": 7.7, "unit": "cm"}
